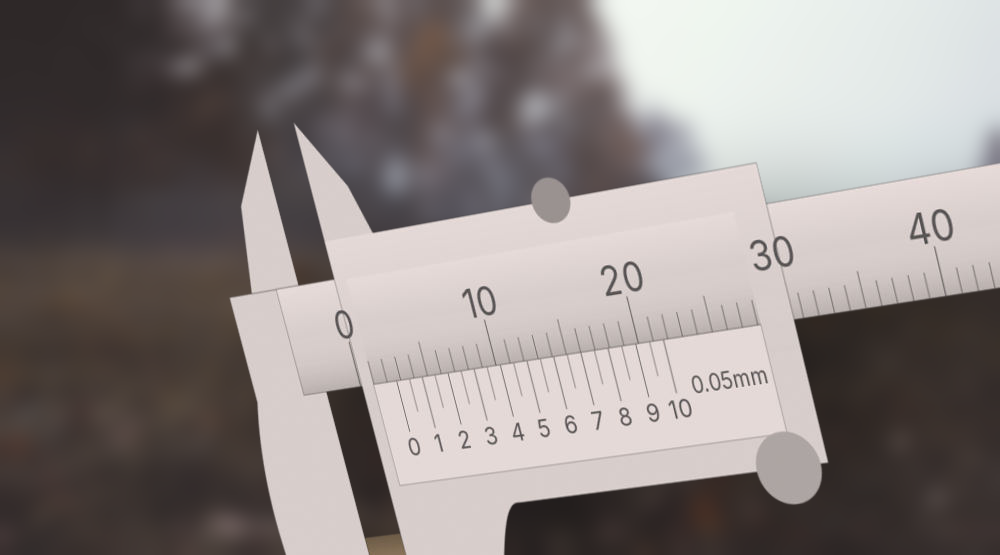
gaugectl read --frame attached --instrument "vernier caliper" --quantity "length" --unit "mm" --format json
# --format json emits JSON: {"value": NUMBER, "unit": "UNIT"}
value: {"value": 2.7, "unit": "mm"}
